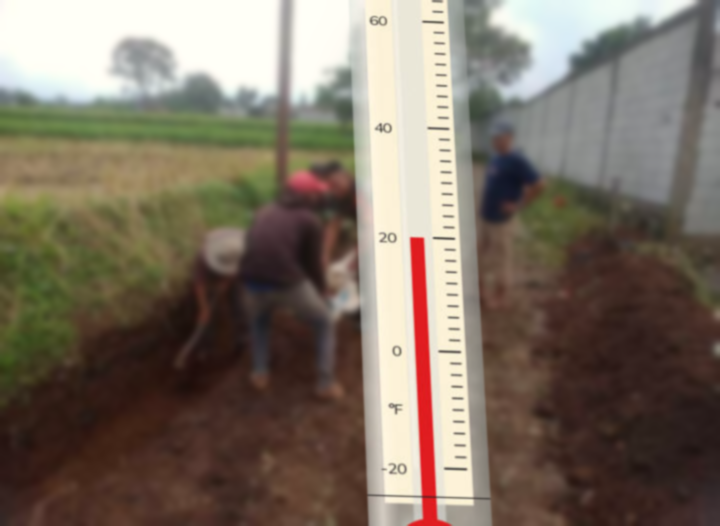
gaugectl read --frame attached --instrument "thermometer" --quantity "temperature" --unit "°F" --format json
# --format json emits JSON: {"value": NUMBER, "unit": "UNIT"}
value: {"value": 20, "unit": "°F"}
